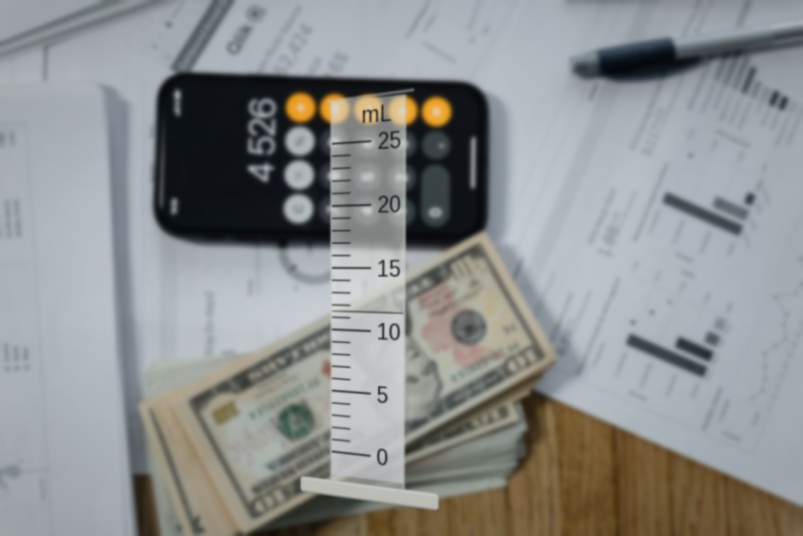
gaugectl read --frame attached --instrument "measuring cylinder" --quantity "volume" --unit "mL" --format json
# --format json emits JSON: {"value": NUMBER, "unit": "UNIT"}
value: {"value": 11.5, "unit": "mL"}
